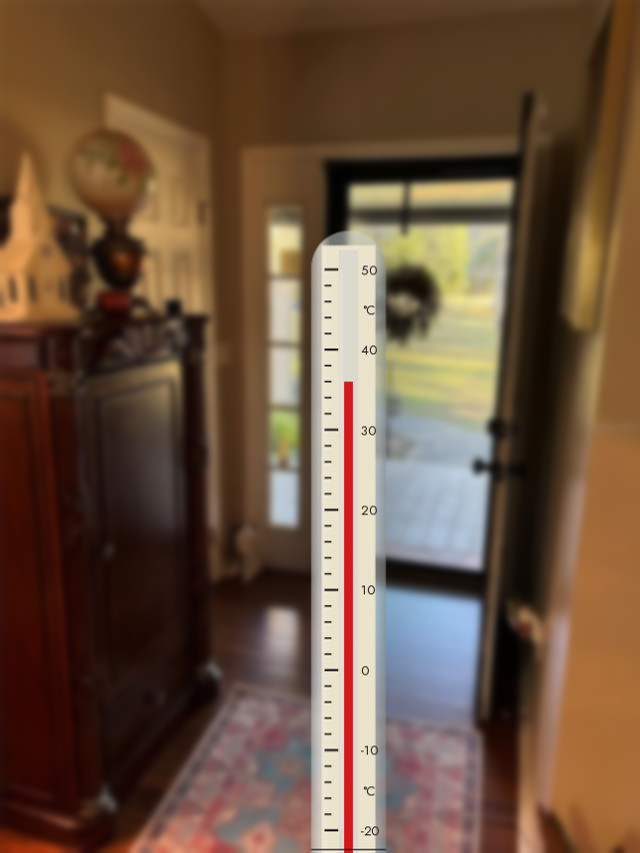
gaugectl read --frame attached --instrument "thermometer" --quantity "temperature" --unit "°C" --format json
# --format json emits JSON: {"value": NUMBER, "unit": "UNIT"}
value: {"value": 36, "unit": "°C"}
